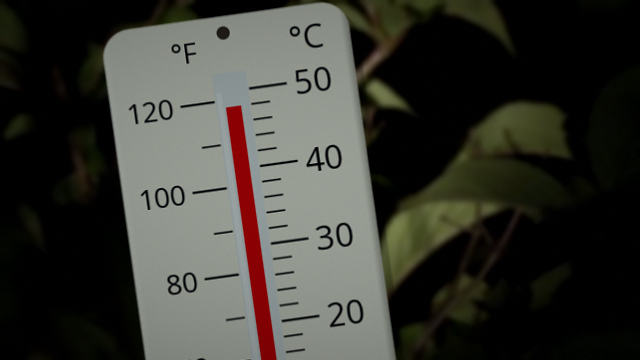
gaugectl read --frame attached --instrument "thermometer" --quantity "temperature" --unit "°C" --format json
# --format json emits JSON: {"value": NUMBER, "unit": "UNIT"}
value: {"value": 48, "unit": "°C"}
